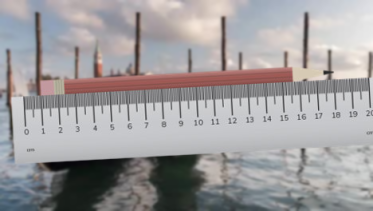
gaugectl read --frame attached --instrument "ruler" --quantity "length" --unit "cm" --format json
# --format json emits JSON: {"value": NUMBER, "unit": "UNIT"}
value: {"value": 17, "unit": "cm"}
